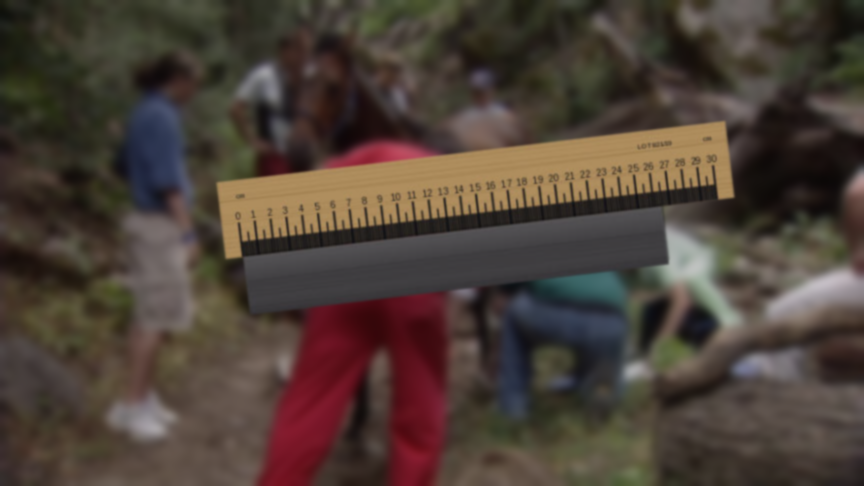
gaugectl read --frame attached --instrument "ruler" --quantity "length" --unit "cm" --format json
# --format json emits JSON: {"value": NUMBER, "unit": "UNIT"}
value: {"value": 26.5, "unit": "cm"}
